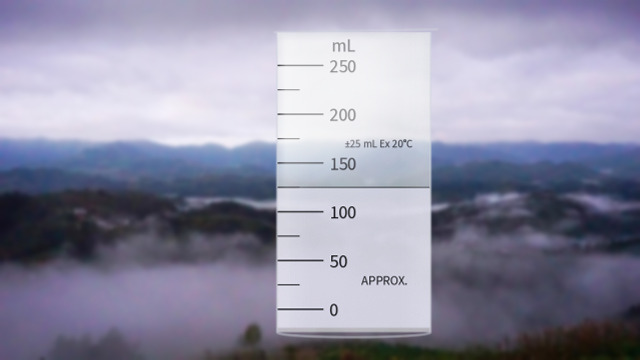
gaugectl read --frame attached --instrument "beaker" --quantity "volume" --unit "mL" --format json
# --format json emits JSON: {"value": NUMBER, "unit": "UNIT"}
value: {"value": 125, "unit": "mL"}
